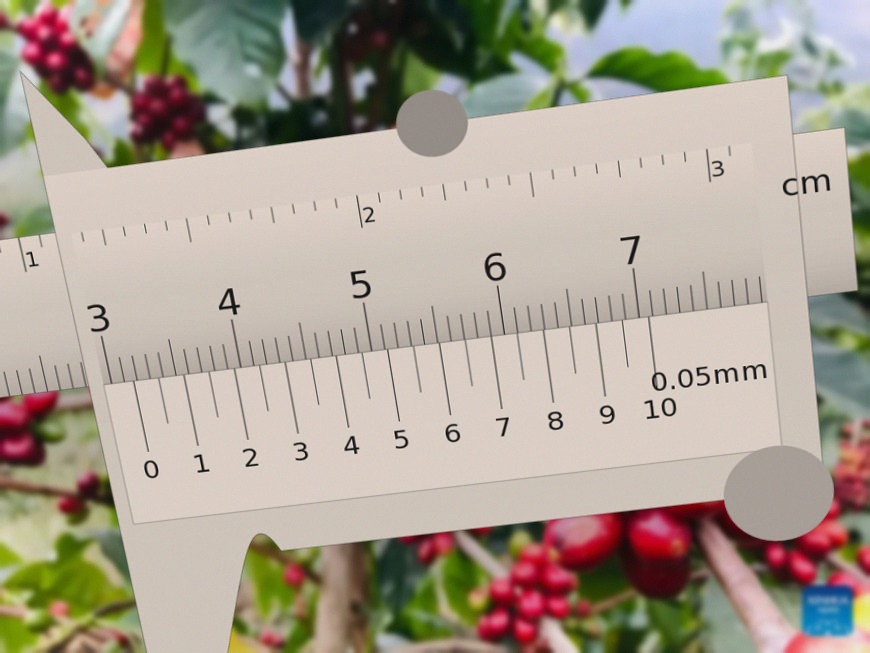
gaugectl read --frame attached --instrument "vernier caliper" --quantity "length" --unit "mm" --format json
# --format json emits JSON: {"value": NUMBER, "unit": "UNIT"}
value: {"value": 31.7, "unit": "mm"}
